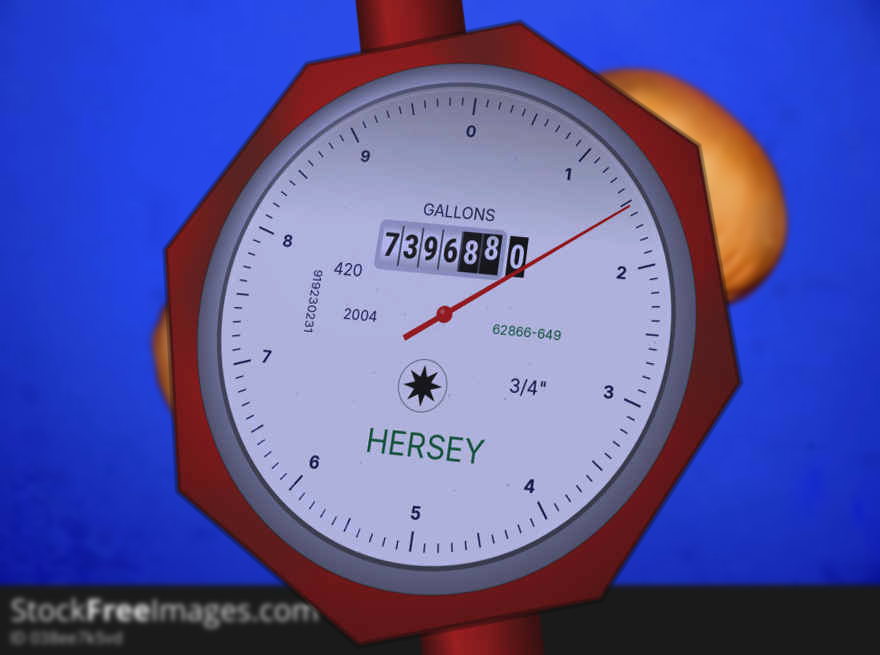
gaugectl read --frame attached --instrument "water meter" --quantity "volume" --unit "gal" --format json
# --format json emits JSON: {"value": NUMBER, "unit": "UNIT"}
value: {"value": 7396881.5, "unit": "gal"}
